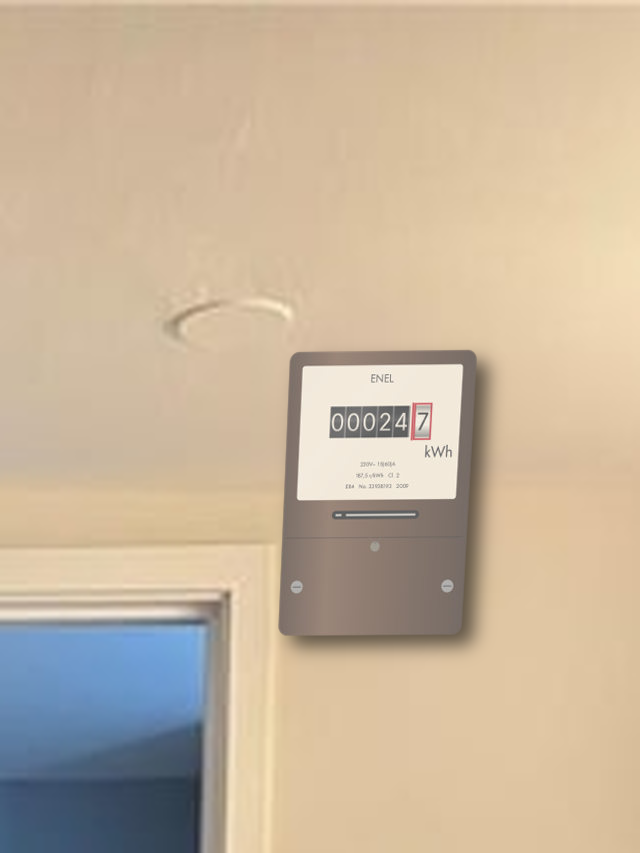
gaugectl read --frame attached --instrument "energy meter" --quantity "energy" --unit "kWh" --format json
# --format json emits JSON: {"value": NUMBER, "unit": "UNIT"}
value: {"value": 24.7, "unit": "kWh"}
